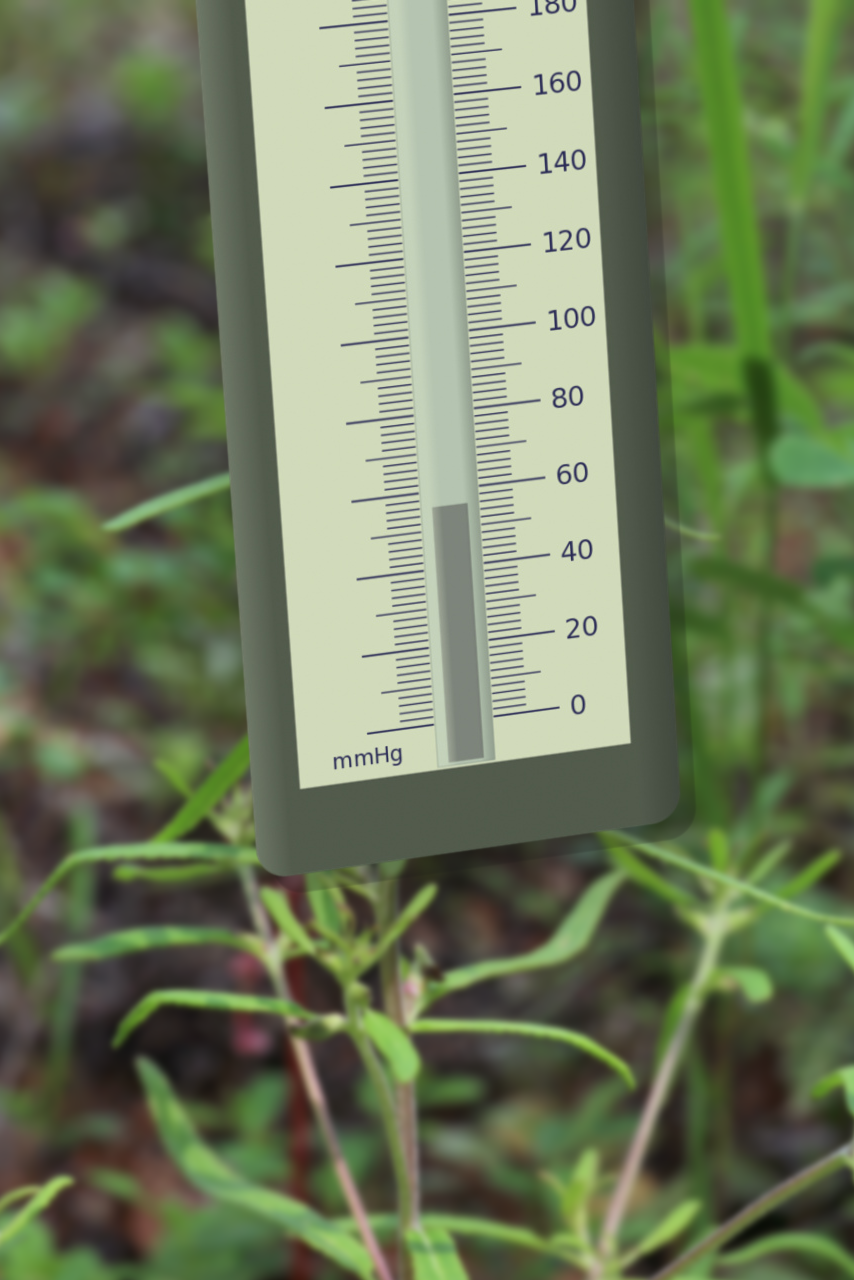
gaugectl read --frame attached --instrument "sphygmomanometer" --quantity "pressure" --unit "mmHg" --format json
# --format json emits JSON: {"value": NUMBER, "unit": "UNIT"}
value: {"value": 56, "unit": "mmHg"}
